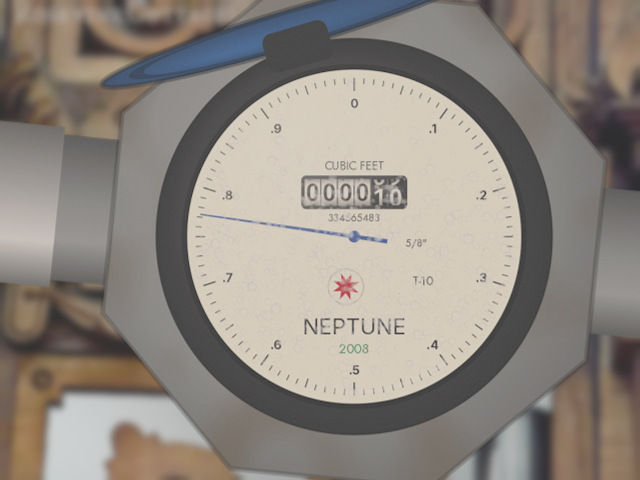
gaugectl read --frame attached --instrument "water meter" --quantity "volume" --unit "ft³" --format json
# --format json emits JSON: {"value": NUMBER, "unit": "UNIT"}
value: {"value": 9.77, "unit": "ft³"}
